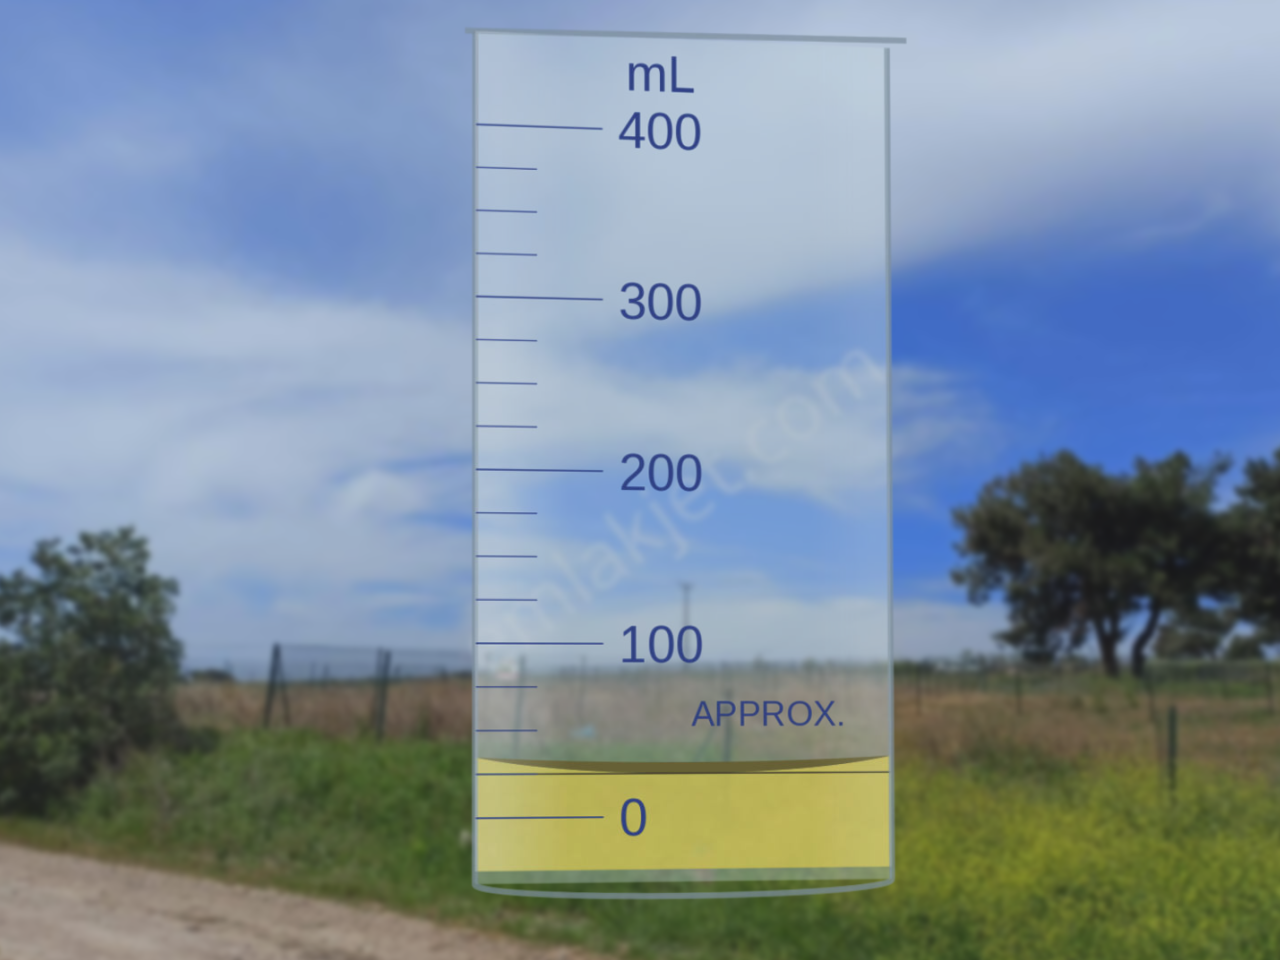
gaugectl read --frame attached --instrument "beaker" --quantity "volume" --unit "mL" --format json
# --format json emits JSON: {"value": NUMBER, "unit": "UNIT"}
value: {"value": 25, "unit": "mL"}
